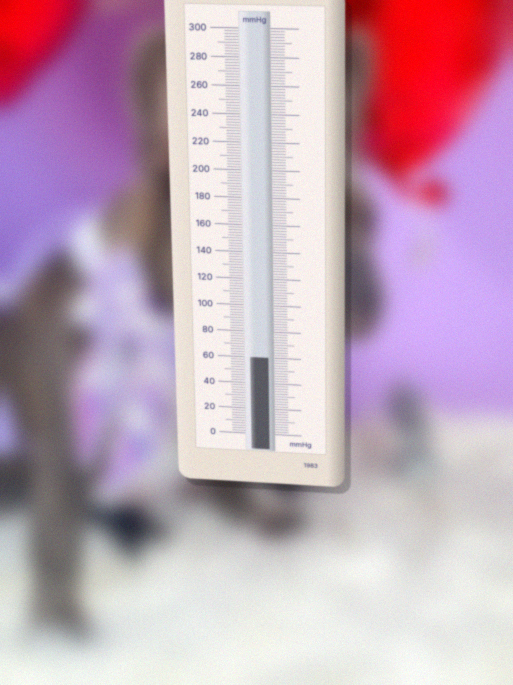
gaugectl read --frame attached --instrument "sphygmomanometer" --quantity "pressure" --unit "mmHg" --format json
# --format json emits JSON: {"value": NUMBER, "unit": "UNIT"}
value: {"value": 60, "unit": "mmHg"}
